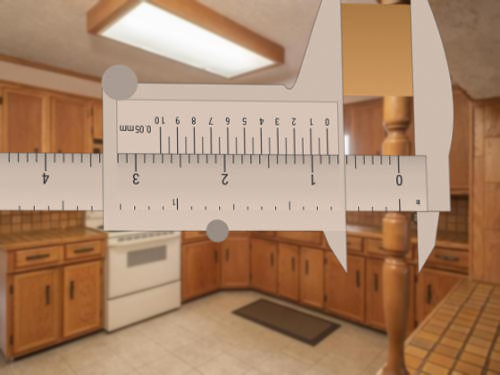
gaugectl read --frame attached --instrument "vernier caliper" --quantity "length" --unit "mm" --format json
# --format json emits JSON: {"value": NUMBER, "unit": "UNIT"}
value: {"value": 8.2, "unit": "mm"}
